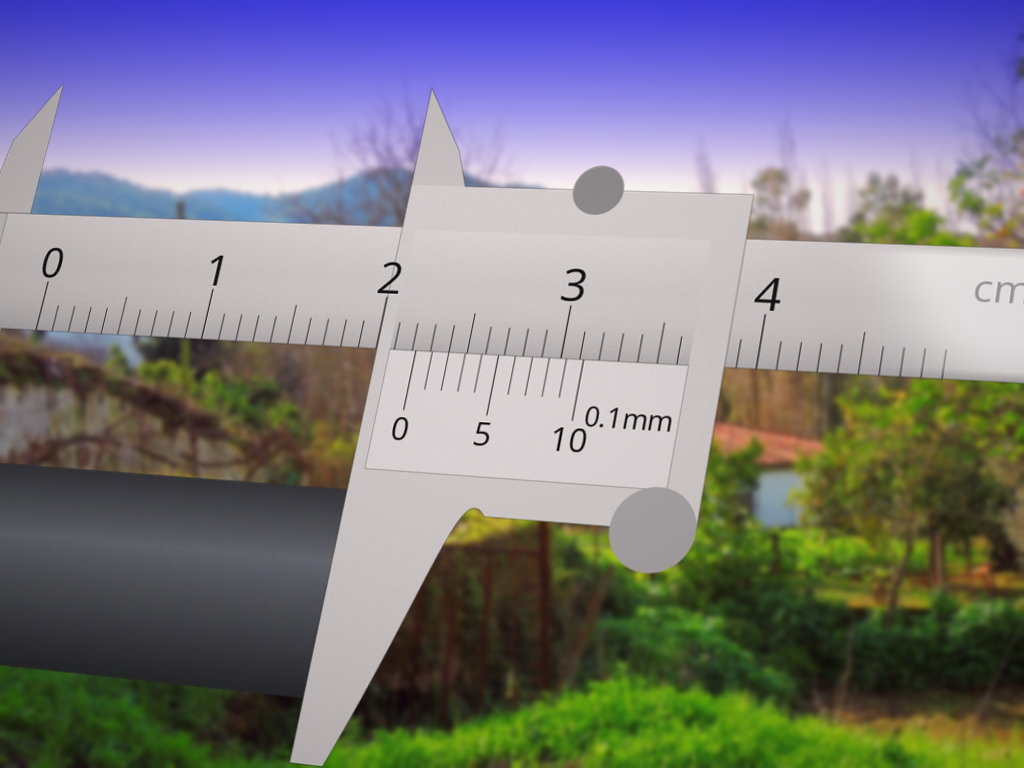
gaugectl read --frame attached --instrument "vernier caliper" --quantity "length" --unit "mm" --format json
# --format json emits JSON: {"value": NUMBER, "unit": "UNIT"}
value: {"value": 22.2, "unit": "mm"}
